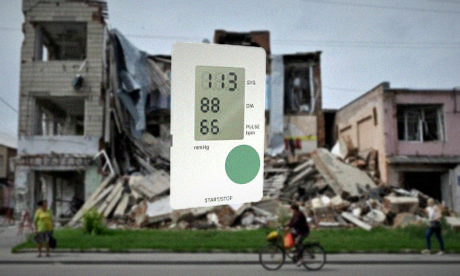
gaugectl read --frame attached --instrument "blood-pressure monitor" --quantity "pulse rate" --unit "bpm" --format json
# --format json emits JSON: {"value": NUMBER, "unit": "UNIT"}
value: {"value": 66, "unit": "bpm"}
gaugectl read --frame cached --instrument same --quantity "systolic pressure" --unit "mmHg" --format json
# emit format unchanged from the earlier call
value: {"value": 113, "unit": "mmHg"}
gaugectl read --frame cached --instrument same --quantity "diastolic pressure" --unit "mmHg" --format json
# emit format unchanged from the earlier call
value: {"value": 88, "unit": "mmHg"}
